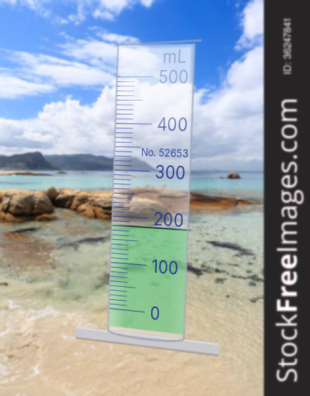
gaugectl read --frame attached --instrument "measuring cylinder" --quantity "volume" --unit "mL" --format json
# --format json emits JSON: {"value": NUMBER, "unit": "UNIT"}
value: {"value": 180, "unit": "mL"}
